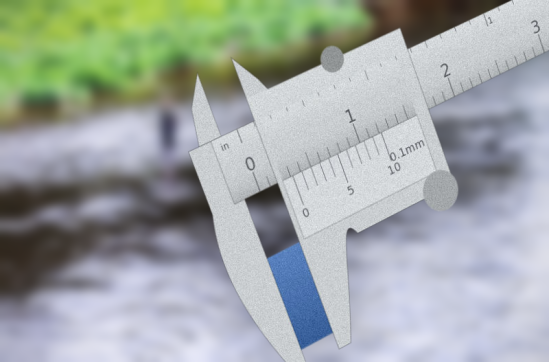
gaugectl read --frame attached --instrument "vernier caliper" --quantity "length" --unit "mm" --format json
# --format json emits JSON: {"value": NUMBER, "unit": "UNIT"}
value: {"value": 3.2, "unit": "mm"}
